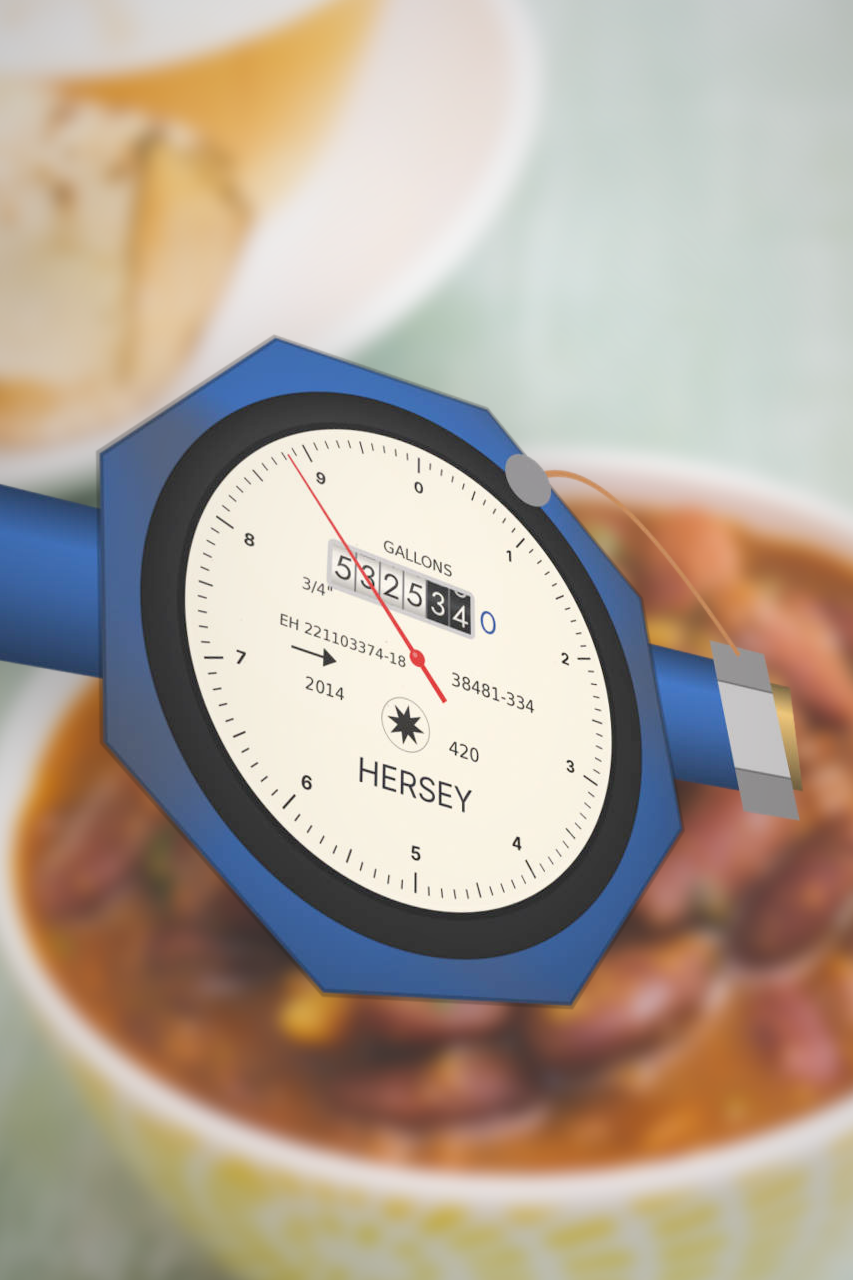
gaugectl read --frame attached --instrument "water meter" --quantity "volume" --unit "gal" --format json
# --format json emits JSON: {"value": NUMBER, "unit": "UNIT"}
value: {"value": 5325338.8, "unit": "gal"}
